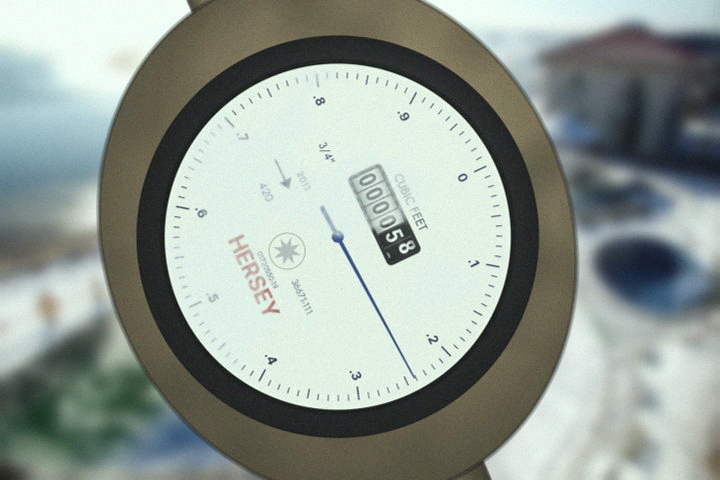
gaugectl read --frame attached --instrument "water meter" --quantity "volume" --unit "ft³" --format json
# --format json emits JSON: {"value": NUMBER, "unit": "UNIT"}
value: {"value": 58.24, "unit": "ft³"}
